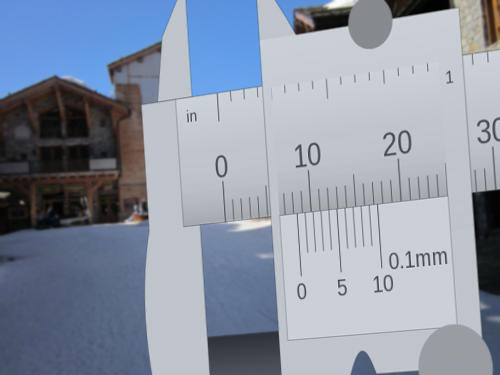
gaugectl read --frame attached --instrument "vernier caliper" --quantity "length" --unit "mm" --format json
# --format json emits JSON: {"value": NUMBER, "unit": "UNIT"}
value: {"value": 8.4, "unit": "mm"}
